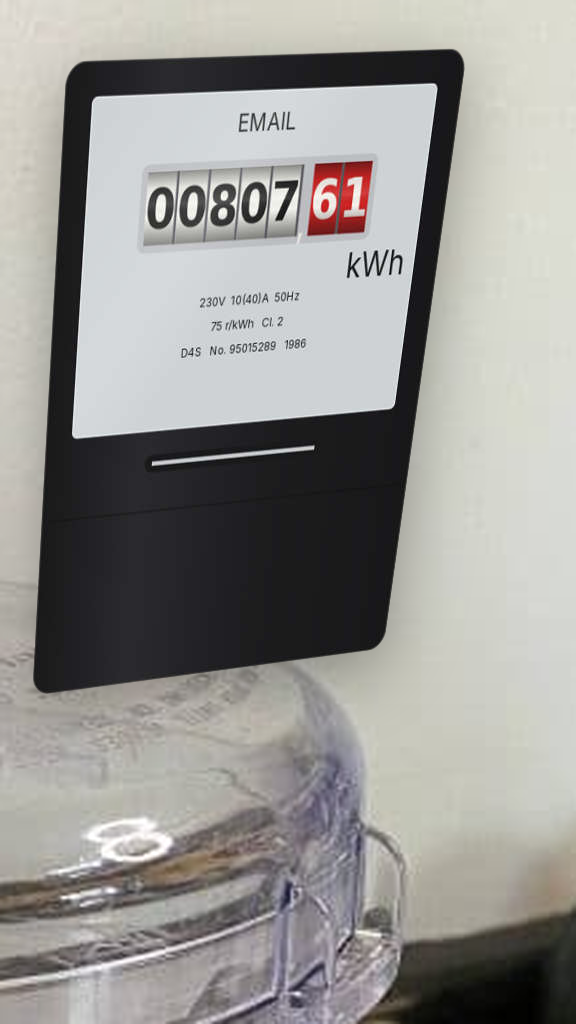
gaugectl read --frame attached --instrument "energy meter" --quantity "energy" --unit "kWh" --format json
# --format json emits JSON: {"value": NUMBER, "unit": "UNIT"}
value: {"value": 807.61, "unit": "kWh"}
